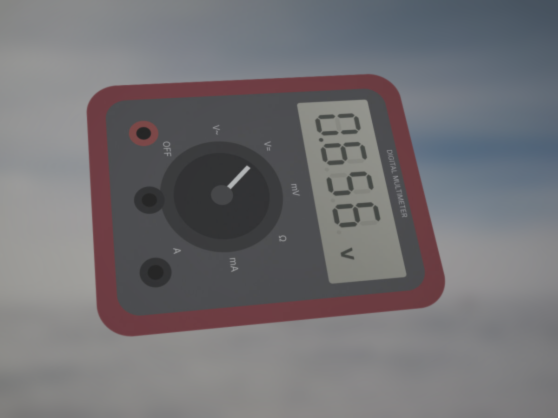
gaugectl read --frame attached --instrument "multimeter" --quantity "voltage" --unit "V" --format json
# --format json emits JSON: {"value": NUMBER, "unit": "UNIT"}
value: {"value": 0.656, "unit": "V"}
